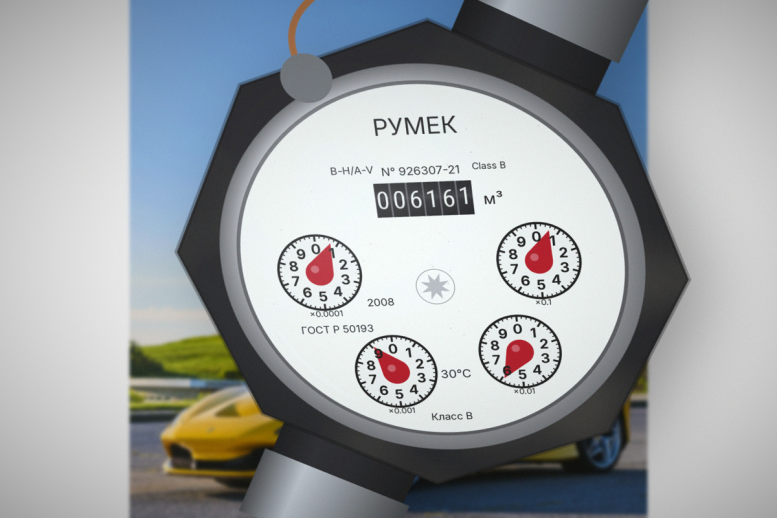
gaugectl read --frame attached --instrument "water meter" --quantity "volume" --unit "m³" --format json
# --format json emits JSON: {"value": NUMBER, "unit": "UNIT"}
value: {"value": 6161.0590, "unit": "m³"}
